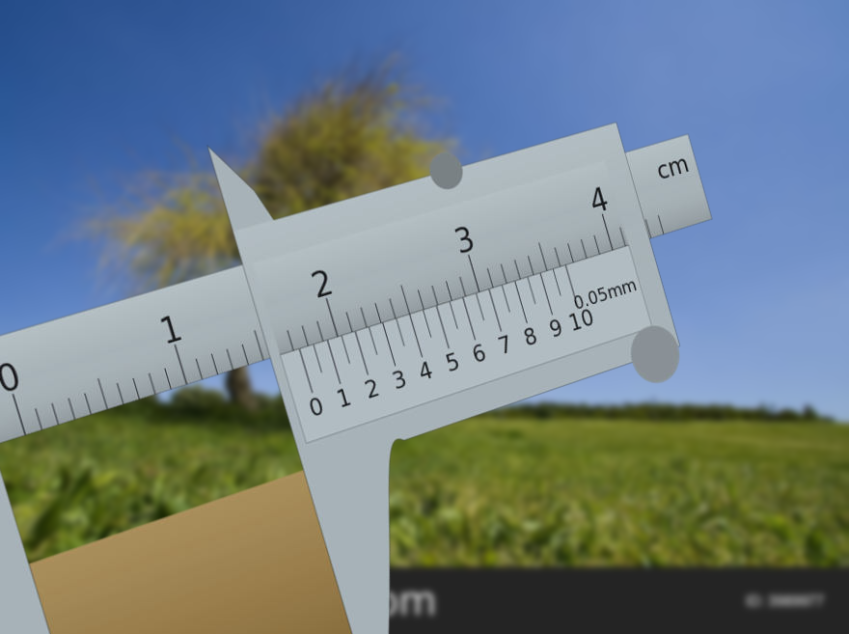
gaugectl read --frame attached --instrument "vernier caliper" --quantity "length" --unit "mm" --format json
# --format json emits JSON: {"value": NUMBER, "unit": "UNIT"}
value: {"value": 17.4, "unit": "mm"}
